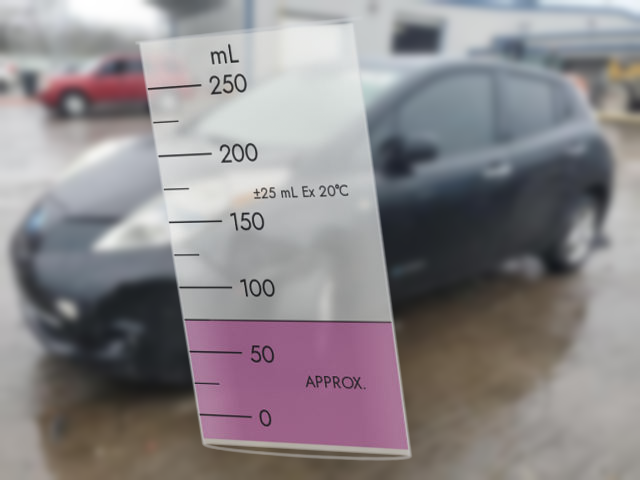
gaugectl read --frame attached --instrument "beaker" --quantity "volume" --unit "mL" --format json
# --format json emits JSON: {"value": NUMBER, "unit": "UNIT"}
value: {"value": 75, "unit": "mL"}
